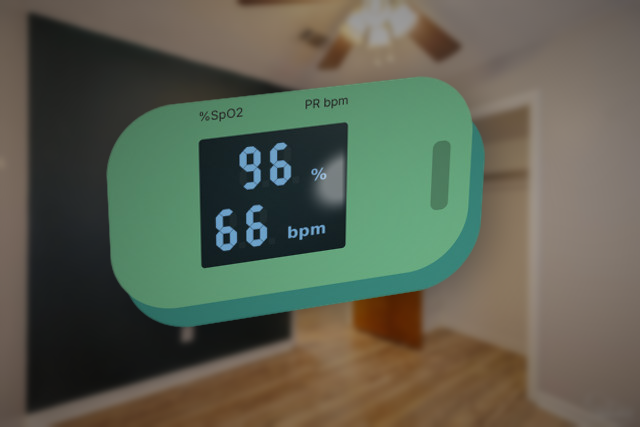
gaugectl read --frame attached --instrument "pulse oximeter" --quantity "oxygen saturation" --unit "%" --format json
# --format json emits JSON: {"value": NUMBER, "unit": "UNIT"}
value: {"value": 96, "unit": "%"}
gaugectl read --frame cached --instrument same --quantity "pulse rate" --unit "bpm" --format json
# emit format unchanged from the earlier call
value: {"value": 66, "unit": "bpm"}
